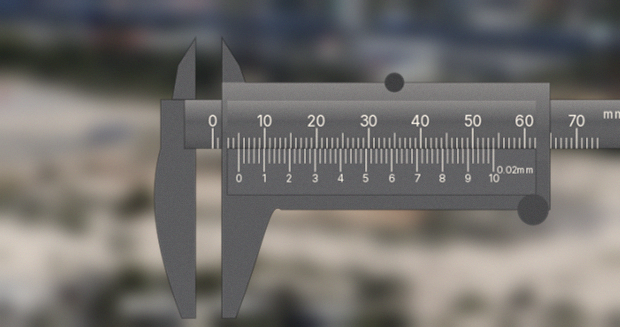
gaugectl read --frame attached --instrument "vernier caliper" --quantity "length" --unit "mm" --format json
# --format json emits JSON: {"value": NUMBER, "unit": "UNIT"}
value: {"value": 5.0, "unit": "mm"}
